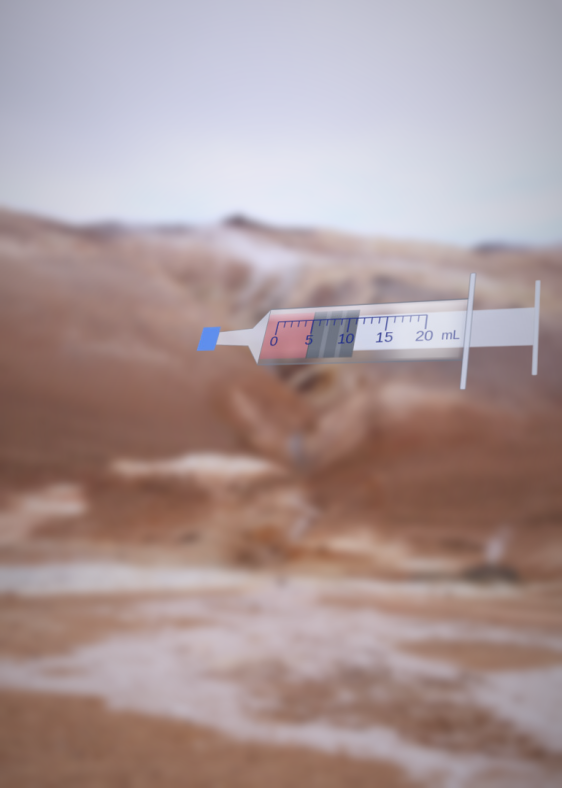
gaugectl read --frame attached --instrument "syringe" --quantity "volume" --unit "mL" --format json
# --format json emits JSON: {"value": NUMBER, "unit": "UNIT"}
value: {"value": 5, "unit": "mL"}
